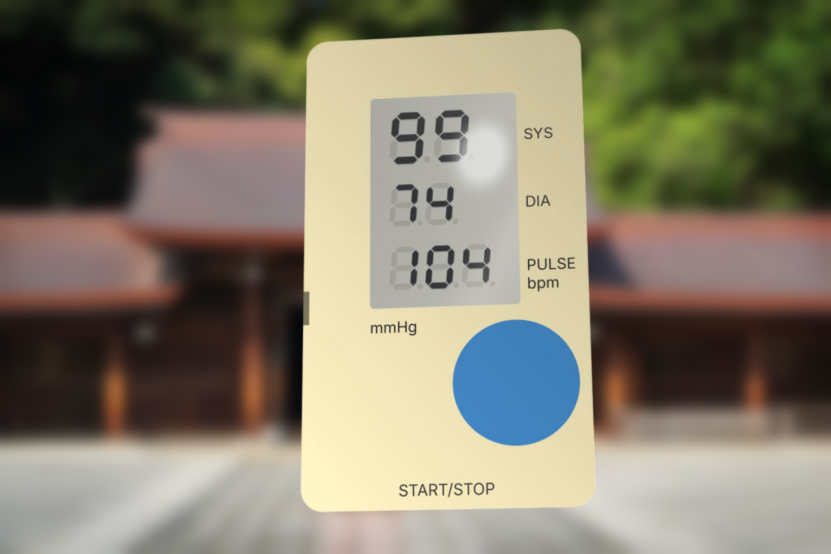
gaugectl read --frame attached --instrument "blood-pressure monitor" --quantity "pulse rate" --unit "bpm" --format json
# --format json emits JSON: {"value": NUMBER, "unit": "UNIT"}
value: {"value": 104, "unit": "bpm"}
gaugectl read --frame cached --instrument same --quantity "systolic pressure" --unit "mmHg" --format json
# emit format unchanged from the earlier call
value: {"value": 99, "unit": "mmHg"}
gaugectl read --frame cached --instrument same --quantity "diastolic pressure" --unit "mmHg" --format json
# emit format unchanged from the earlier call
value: {"value": 74, "unit": "mmHg"}
